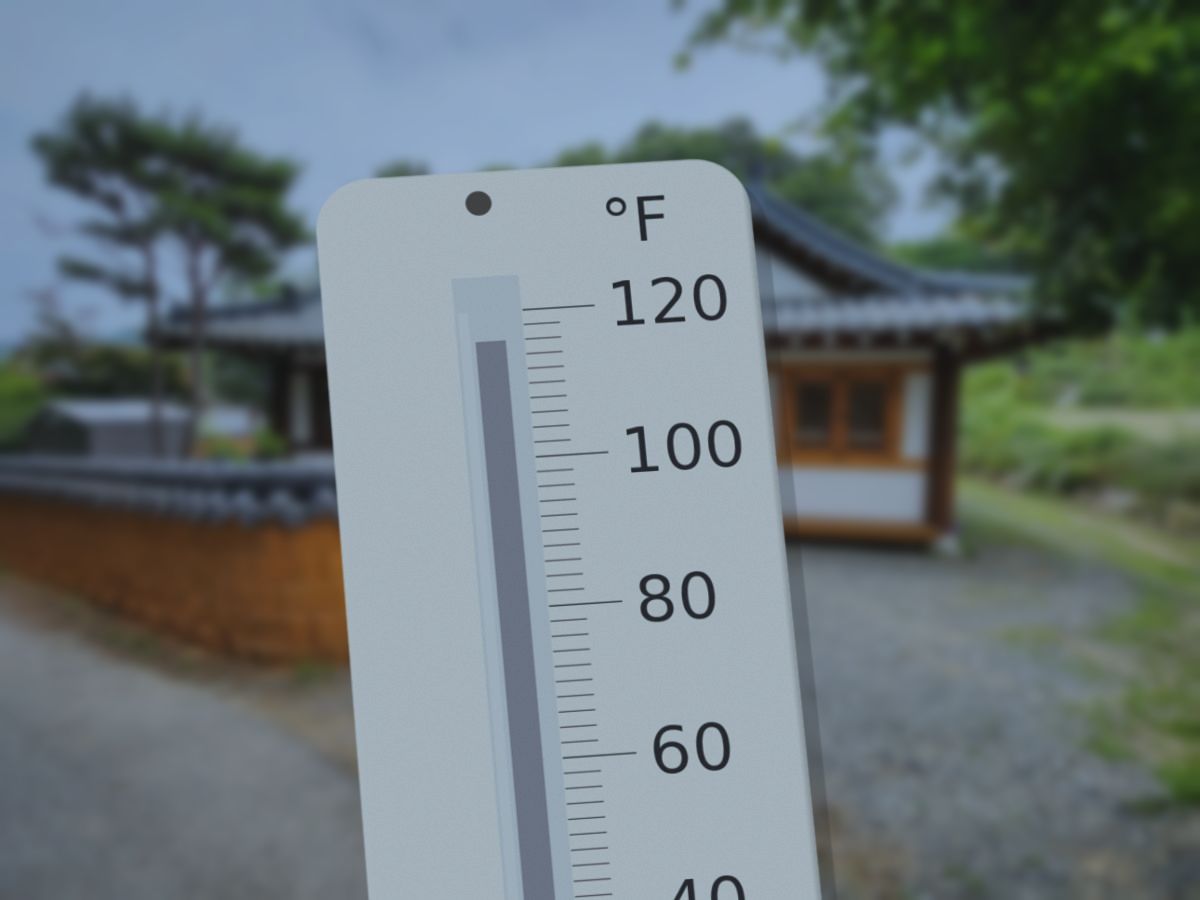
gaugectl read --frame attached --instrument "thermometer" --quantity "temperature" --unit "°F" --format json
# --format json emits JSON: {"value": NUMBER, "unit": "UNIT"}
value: {"value": 116, "unit": "°F"}
